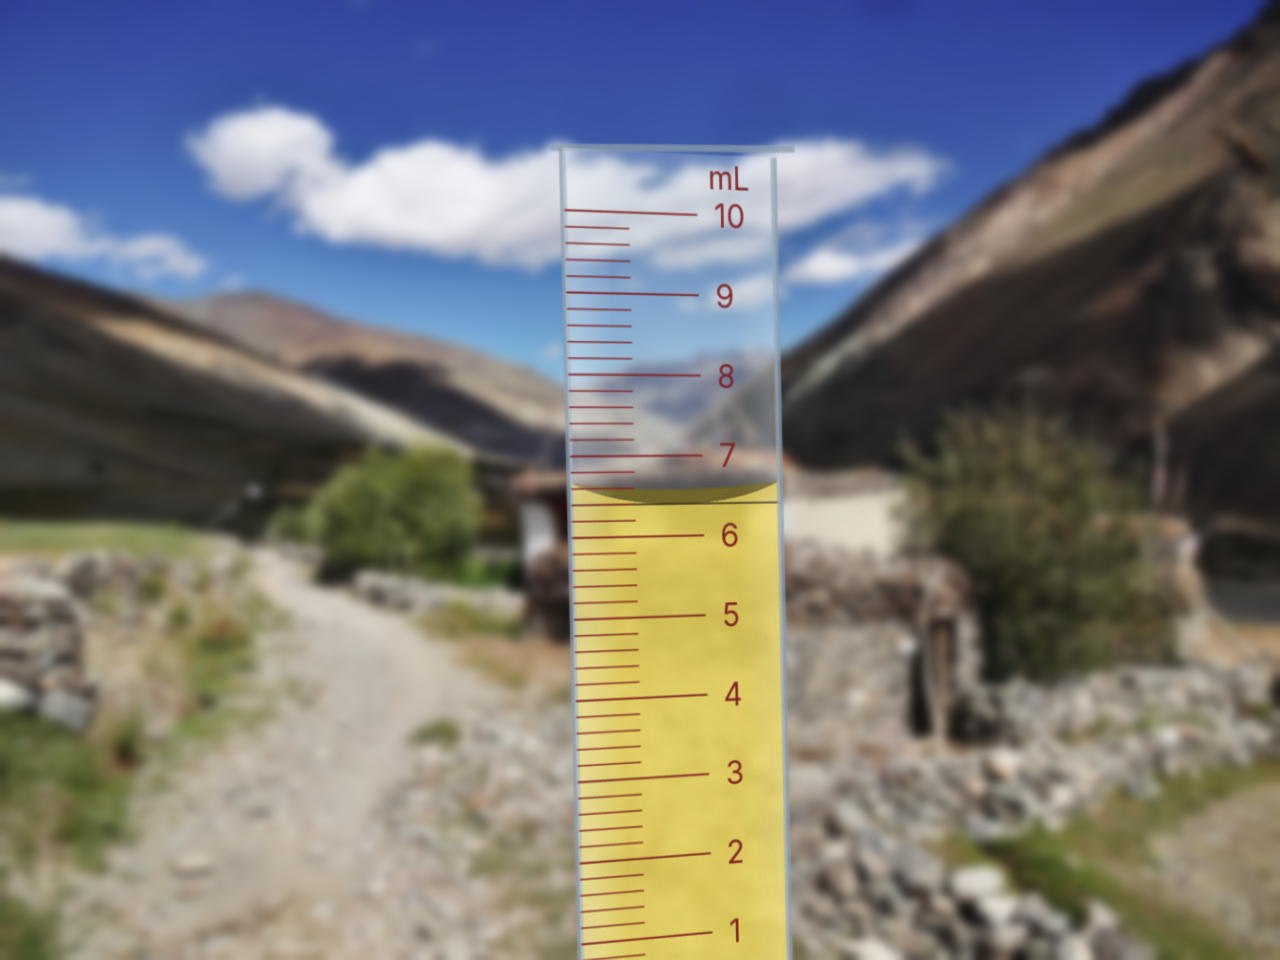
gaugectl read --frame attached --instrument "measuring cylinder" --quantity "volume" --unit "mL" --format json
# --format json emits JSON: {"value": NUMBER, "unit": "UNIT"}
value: {"value": 6.4, "unit": "mL"}
